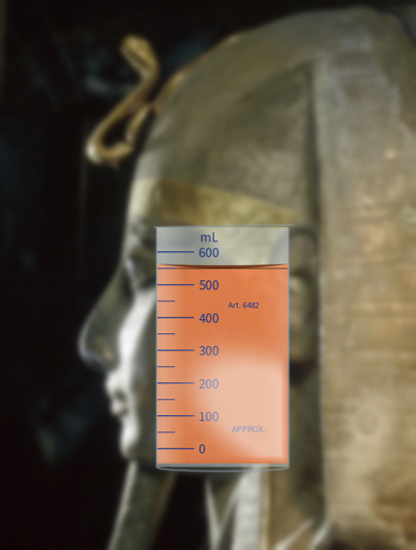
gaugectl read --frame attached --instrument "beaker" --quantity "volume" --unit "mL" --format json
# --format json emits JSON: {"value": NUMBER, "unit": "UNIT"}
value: {"value": 550, "unit": "mL"}
